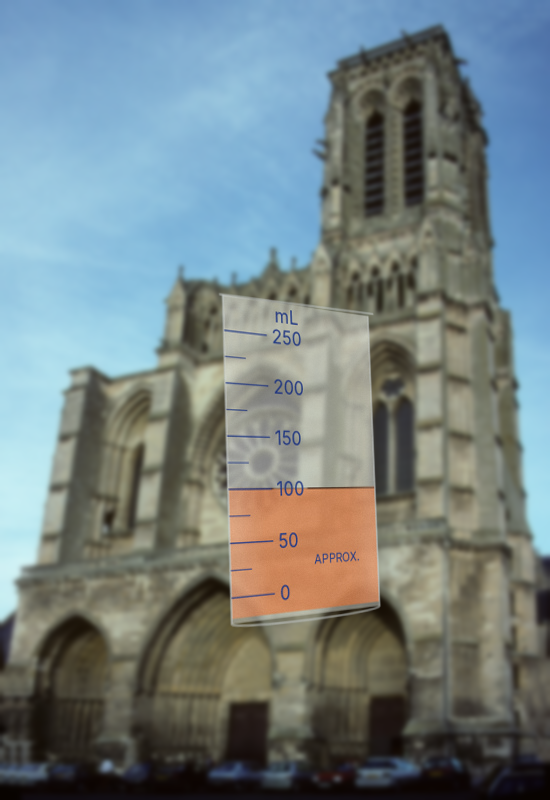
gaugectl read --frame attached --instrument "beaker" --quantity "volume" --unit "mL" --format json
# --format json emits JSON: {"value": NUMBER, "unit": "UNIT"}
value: {"value": 100, "unit": "mL"}
